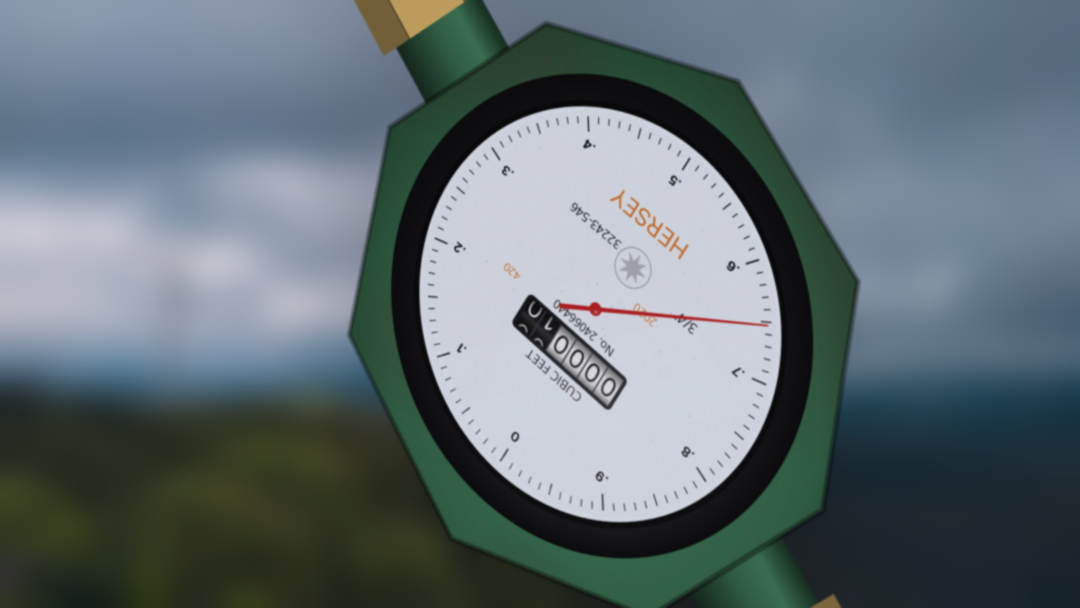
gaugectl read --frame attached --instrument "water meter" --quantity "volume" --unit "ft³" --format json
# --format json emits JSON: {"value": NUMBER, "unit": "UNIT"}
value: {"value": 9.65, "unit": "ft³"}
